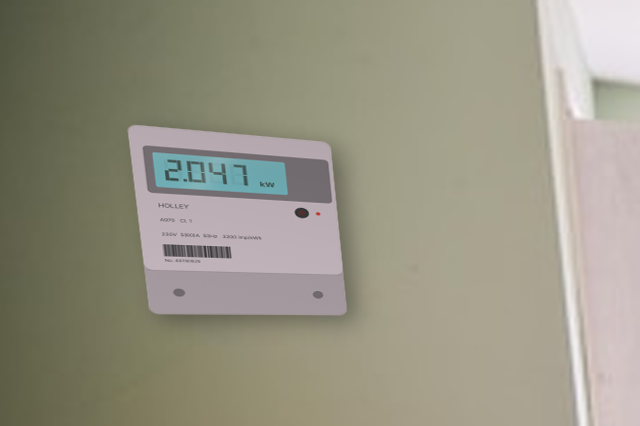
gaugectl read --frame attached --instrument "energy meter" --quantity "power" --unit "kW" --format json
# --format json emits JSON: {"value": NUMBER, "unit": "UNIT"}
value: {"value": 2.047, "unit": "kW"}
